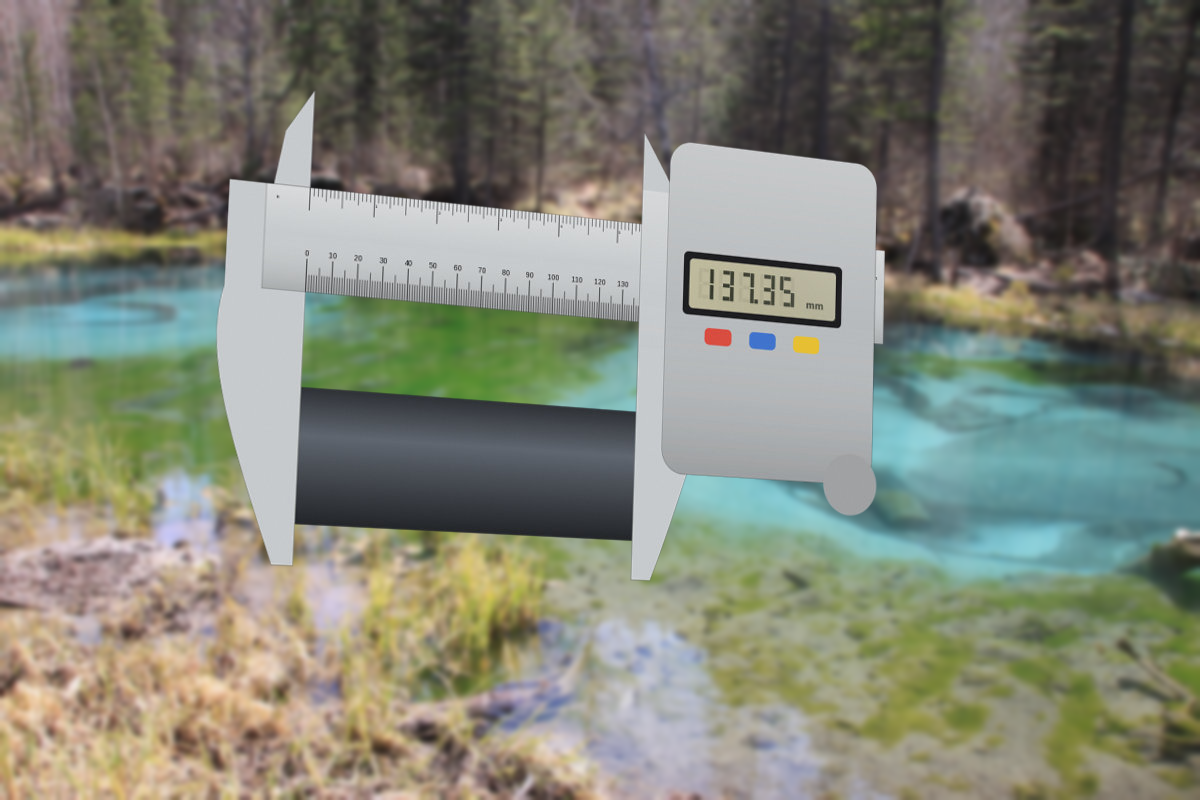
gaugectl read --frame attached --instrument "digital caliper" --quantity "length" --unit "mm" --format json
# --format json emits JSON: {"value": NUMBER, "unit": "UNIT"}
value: {"value": 137.35, "unit": "mm"}
